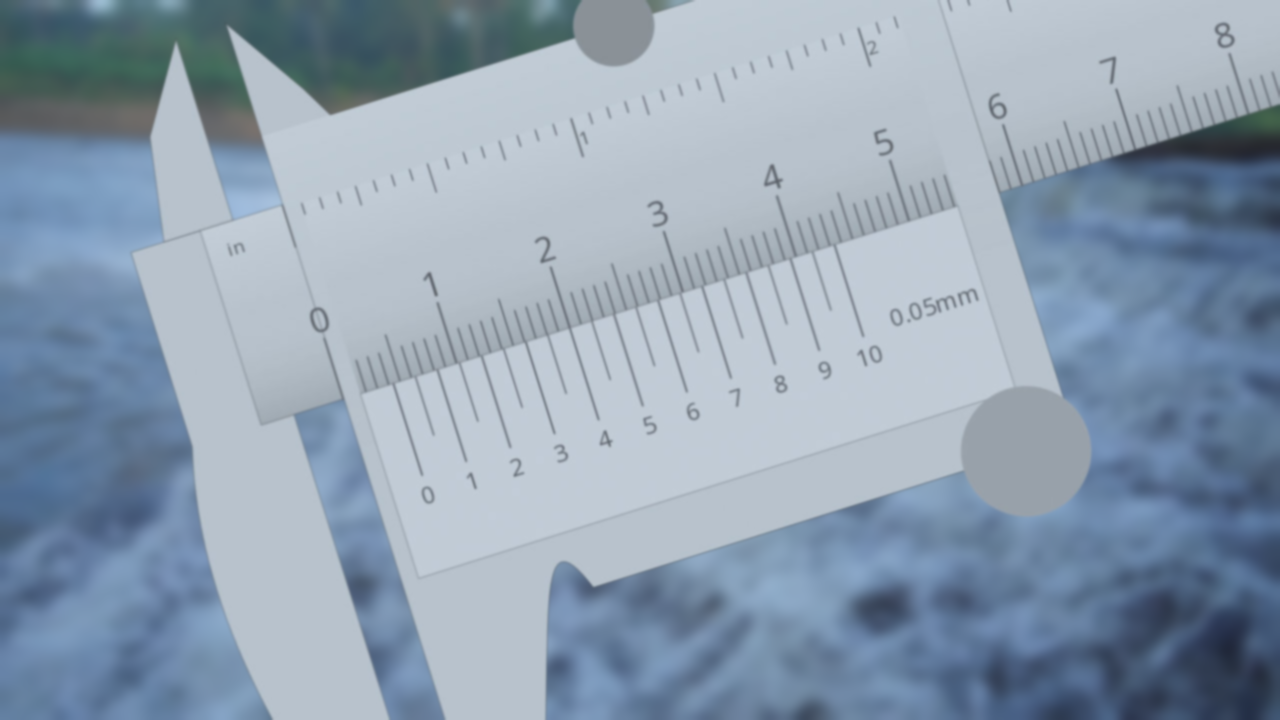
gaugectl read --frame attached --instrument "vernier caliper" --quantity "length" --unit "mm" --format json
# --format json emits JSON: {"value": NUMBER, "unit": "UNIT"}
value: {"value": 4.4, "unit": "mm"}
